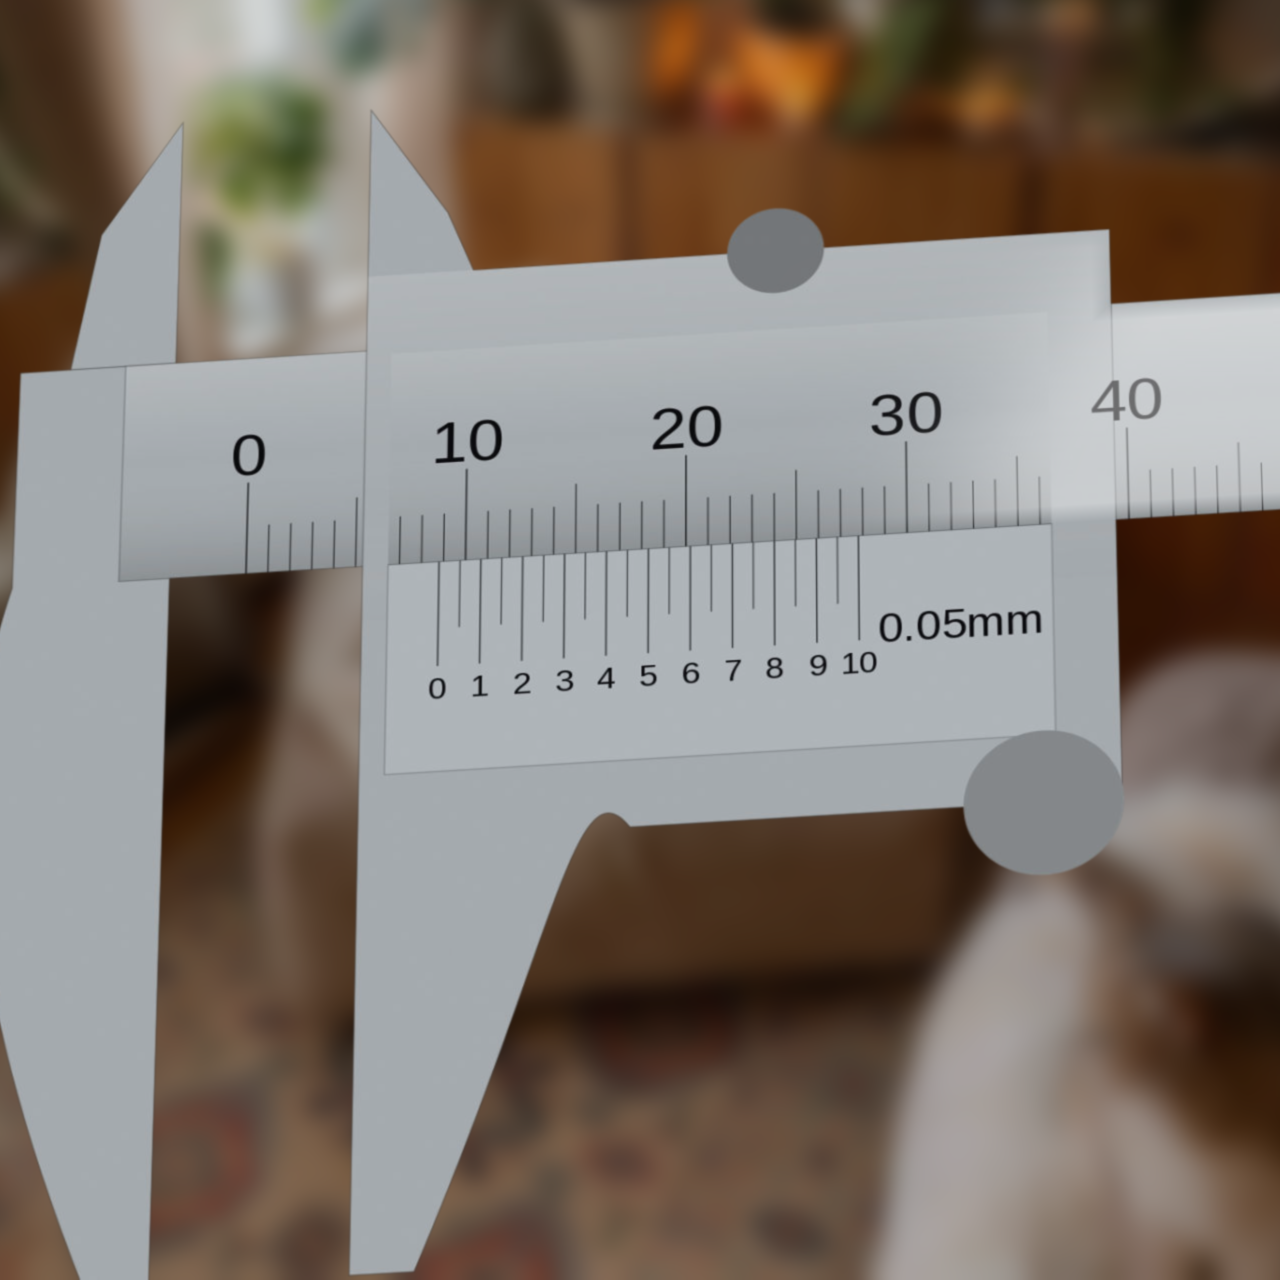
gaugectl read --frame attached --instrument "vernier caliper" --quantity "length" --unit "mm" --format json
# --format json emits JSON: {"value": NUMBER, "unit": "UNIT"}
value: {"value": 8.8, "unit": "mm"}
